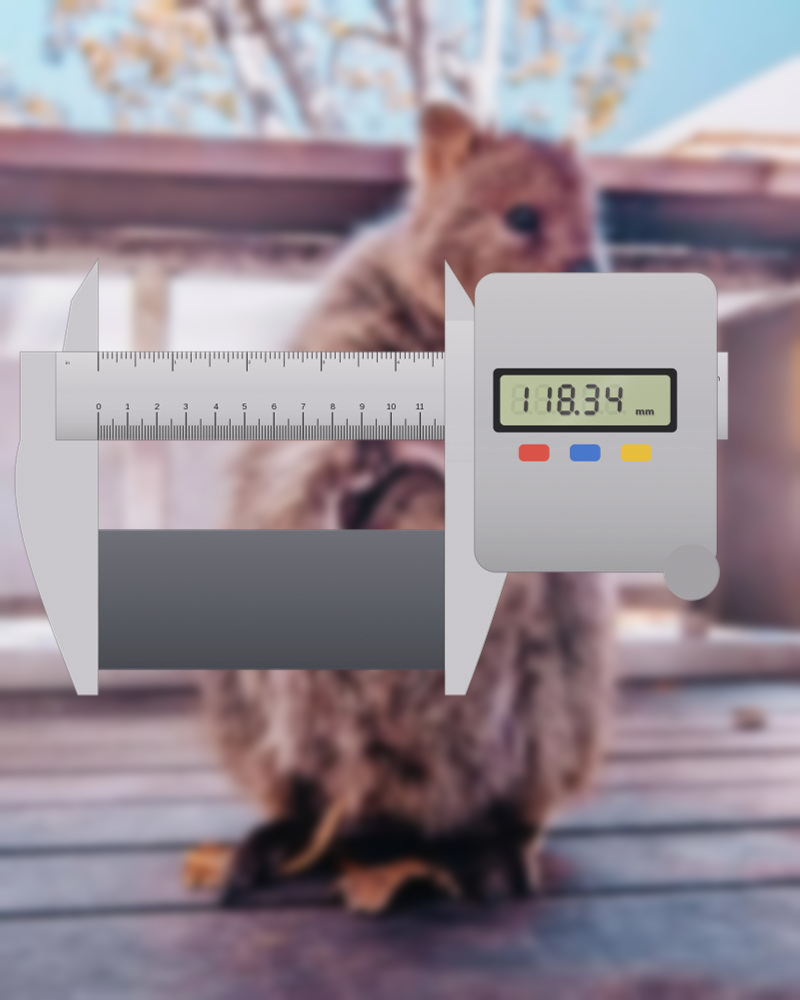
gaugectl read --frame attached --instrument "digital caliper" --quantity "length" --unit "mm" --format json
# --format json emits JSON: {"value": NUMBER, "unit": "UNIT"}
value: {"value": 118.34, "unit": "mm"}
